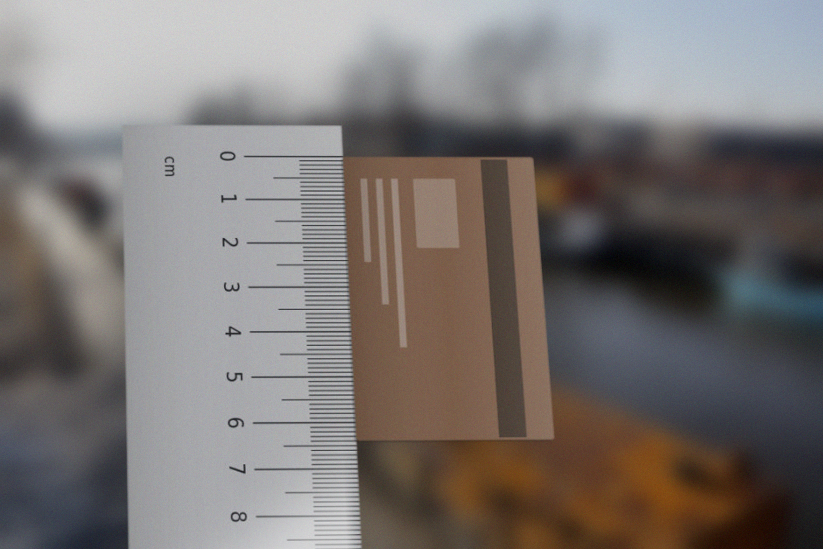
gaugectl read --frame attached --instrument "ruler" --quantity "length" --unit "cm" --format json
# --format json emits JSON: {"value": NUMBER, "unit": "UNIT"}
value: {"value": 6.4, "unit": "cm"}
